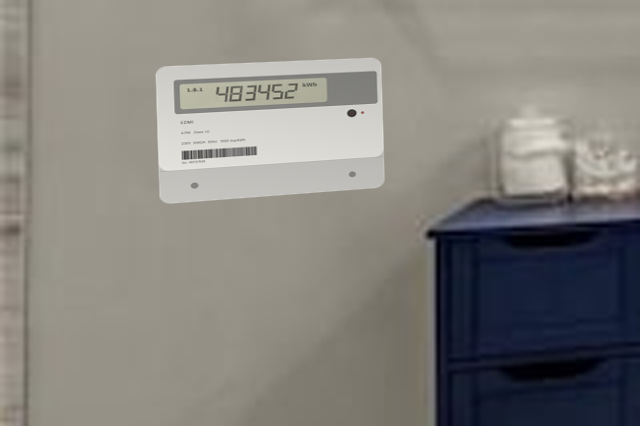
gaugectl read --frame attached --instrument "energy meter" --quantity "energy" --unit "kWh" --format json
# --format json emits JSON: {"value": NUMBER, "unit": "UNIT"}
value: {"value": 483452, "unit": "kWh"}
